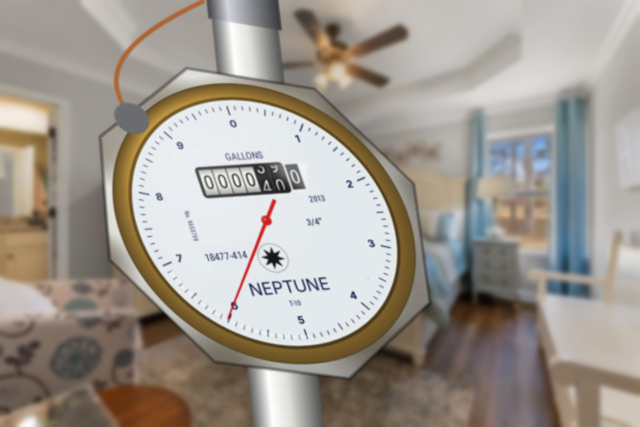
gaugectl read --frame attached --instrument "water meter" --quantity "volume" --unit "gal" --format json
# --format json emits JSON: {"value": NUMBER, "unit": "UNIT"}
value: {"value": 396.0, "unit": "gal"}
